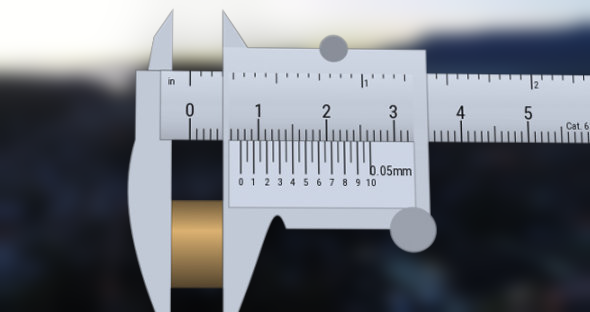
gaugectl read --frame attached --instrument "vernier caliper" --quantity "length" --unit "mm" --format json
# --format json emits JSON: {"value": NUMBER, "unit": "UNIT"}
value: {"value": 7.4, "unit": "mm"}
